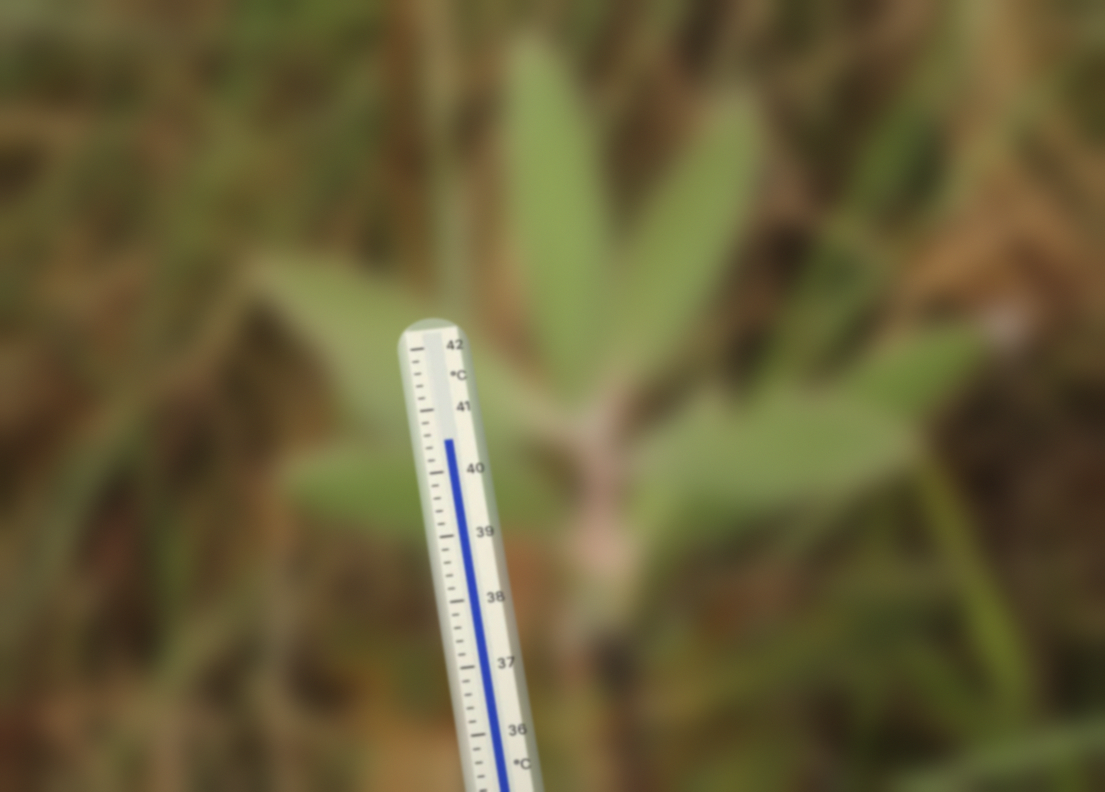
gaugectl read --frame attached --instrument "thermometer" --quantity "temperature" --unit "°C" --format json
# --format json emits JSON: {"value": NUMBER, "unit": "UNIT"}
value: {"value": 40.5, "unit": "°C"}
